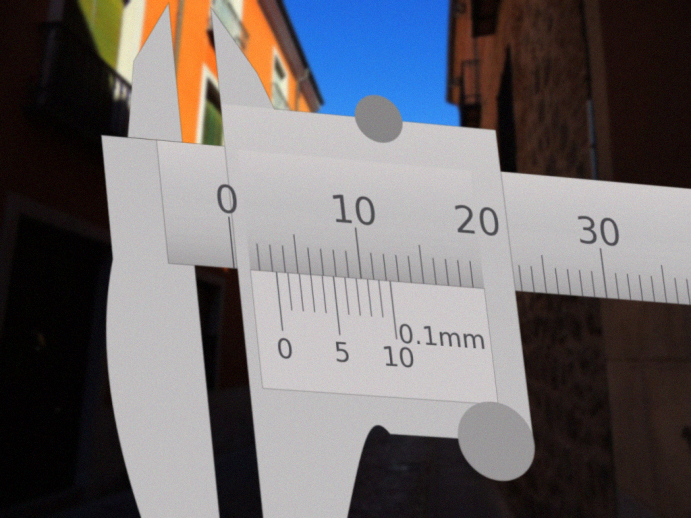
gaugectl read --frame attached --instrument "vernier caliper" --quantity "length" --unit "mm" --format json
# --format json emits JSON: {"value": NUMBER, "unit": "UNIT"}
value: {"value": 3.3, "unit": "mm"}
